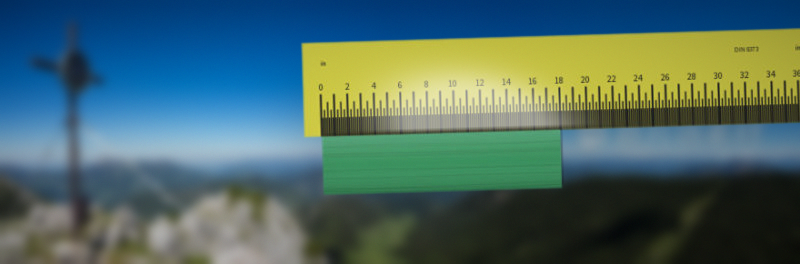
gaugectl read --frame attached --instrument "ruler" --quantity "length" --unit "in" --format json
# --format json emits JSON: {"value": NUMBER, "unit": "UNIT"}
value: {"value": 18, "unit": "in"}
